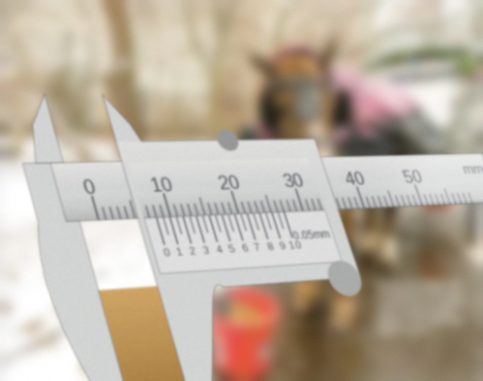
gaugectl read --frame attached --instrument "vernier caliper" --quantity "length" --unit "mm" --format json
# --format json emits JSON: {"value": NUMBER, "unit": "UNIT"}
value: {"value": 8.0, "unit": "mm"}
